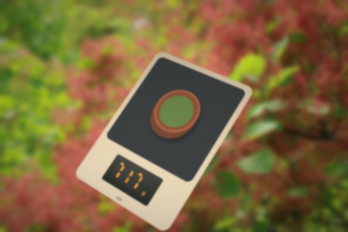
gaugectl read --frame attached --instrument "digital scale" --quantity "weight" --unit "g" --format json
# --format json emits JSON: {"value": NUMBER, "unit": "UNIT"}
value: {"value": 717, "unit": "g"}
